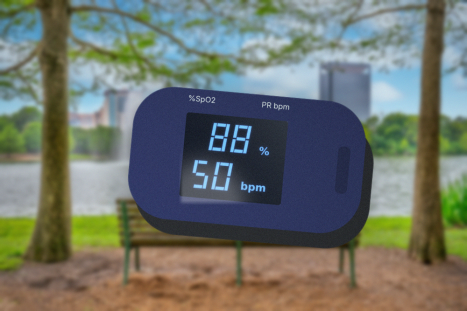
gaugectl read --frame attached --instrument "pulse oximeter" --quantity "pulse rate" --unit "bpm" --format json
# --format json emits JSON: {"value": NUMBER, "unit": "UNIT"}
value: {"value": 50, "unit": "bpm"}
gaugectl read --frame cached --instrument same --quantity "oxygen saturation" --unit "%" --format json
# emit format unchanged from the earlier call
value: {"value": 88, "unit": "%"}
